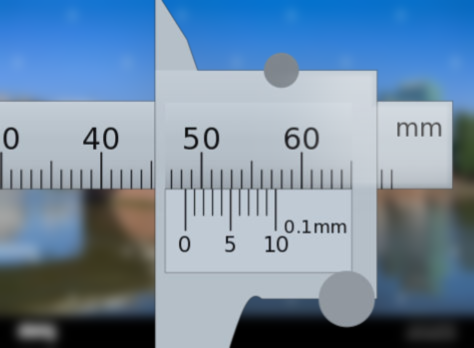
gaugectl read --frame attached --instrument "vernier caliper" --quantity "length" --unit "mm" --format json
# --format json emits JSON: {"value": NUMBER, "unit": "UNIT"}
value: {"value": 48.4, "unit": "mm"}
